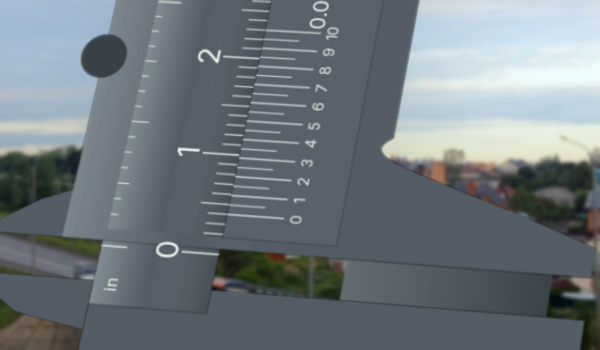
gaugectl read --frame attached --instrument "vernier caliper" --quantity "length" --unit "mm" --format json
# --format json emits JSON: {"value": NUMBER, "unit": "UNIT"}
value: {"value": 4.0, "unit": "mm"}
